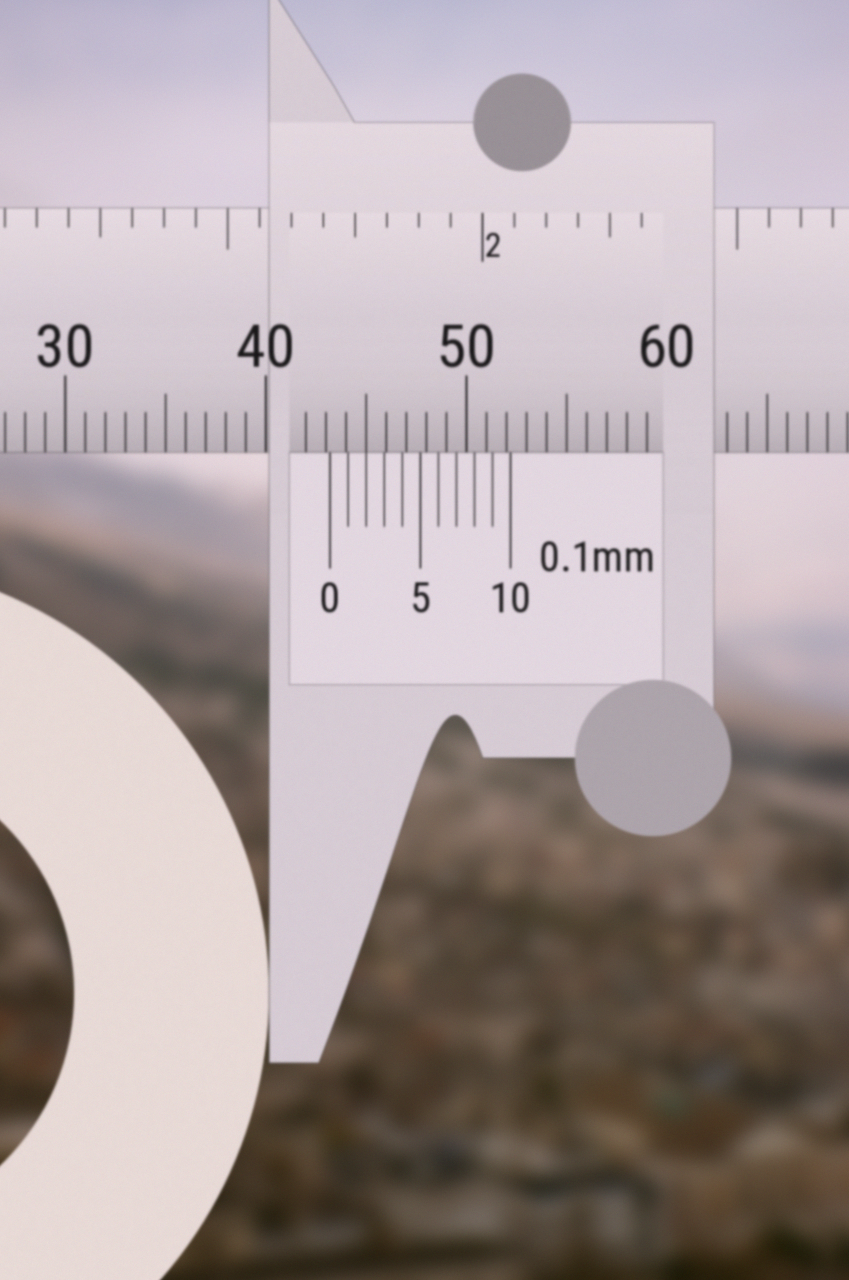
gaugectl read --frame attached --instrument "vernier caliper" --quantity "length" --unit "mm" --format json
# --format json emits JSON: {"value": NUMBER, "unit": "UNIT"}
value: {"value": 43.2, "unit": "mm"}
